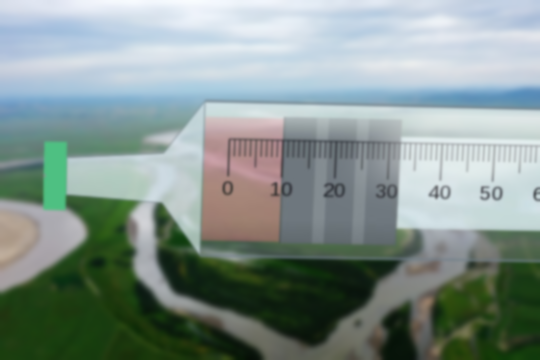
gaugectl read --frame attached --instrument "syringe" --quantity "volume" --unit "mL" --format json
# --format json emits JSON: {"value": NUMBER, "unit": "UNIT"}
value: {"value": 10, "unit": "mL"}
